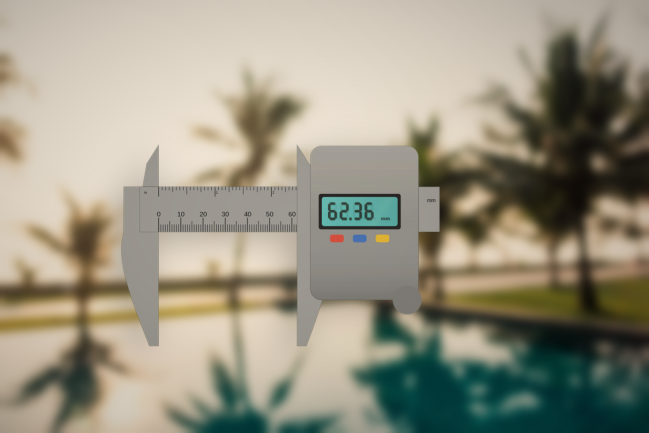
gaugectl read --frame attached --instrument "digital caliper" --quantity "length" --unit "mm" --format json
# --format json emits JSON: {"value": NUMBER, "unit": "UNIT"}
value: {"value": 62.36, "unit": "mm"}
